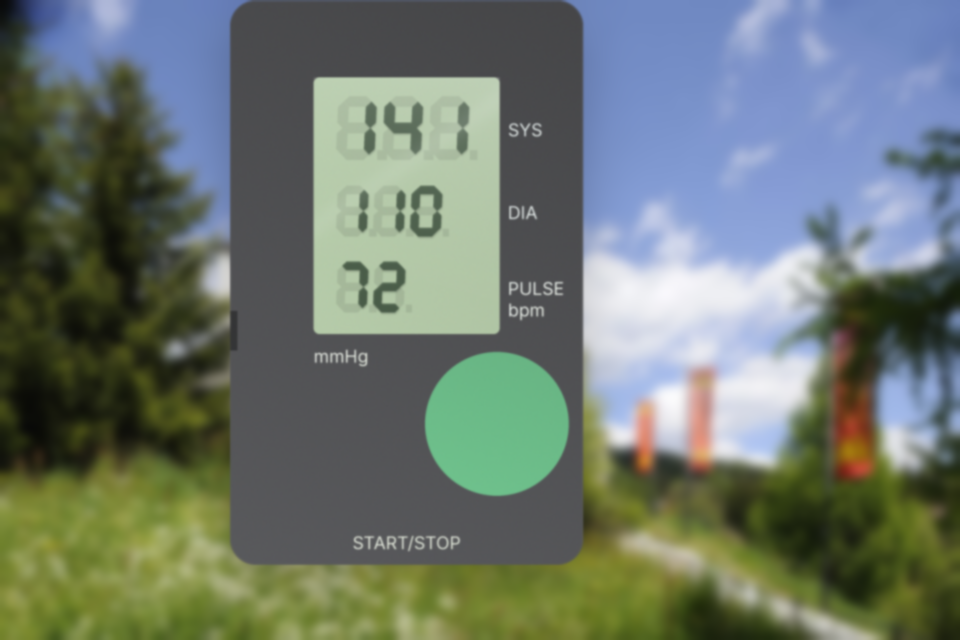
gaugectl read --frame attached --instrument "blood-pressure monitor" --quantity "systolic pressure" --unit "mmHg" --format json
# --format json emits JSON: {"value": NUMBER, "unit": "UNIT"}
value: {"value": 141, "unit": "mmHg"}
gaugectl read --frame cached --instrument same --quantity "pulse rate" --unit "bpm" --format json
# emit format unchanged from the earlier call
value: {"value": 72, "unit": "bpm"}
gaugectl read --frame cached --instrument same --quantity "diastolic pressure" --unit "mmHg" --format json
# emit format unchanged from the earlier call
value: {"value": 110, "unit": "mmHg"}
